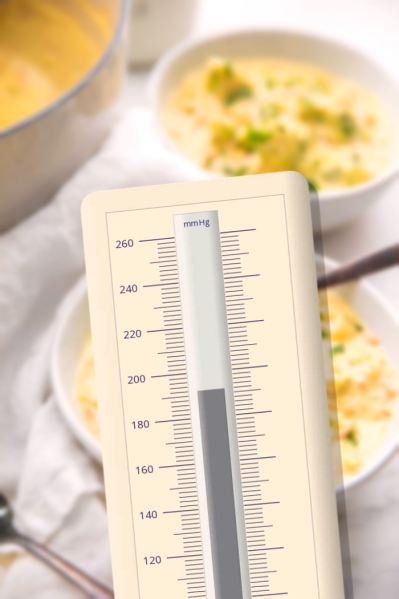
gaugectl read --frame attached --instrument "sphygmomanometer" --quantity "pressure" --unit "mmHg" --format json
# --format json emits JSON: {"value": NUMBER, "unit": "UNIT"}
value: {"value": 192, "unit": "mmHg"}
